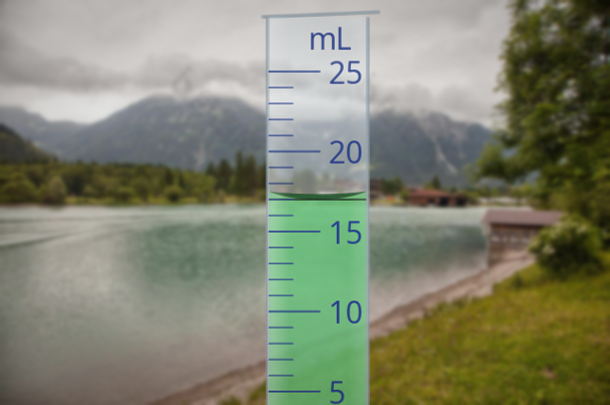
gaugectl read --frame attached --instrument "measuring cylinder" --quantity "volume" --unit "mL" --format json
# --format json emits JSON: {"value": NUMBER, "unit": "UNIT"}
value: {"value": 17, "unit": "mL"}
